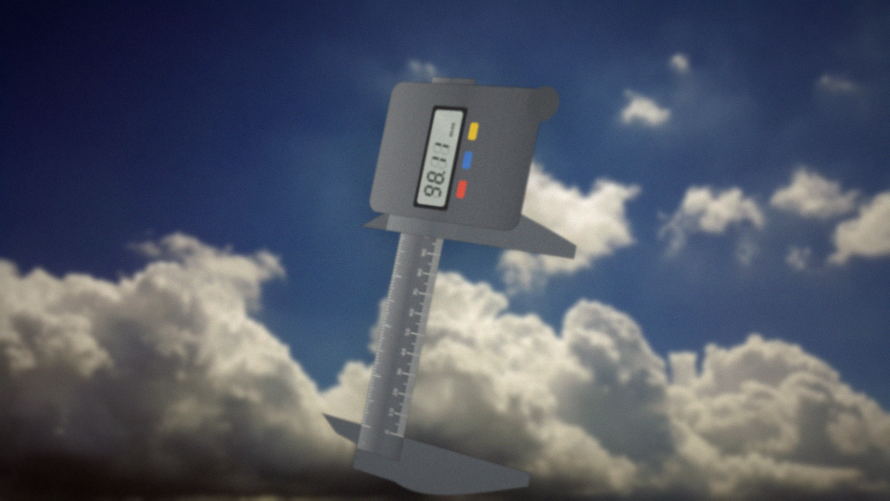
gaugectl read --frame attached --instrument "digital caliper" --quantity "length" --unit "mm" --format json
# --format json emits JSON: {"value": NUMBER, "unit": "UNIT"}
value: {"value": 98.11, "unit": "mm"}
